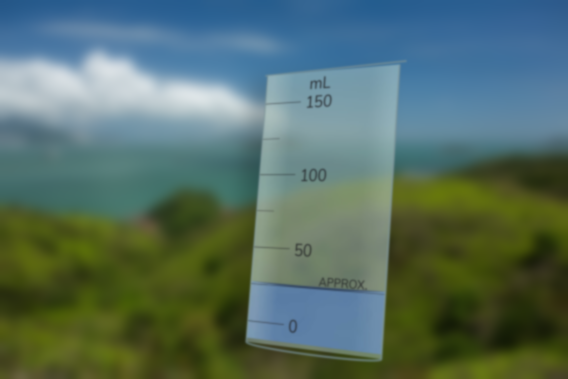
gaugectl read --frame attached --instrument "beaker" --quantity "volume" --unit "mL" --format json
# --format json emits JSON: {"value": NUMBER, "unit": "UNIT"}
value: {"value": 25, "unit": "mL"}
